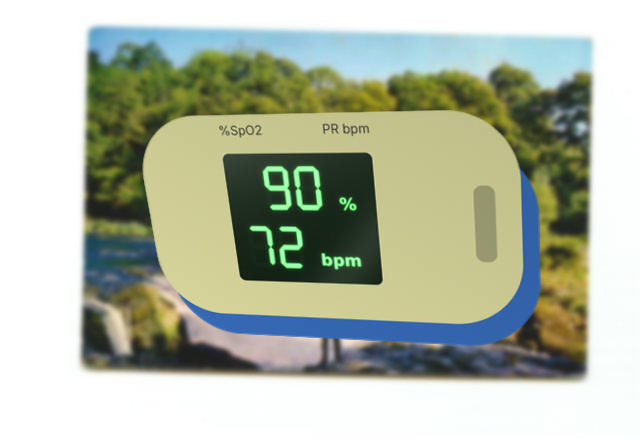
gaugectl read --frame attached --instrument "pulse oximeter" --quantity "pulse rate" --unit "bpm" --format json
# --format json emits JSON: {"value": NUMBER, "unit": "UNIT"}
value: {"value": 72, "unit": "bpm"}
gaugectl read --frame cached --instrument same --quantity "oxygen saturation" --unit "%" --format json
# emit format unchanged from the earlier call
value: {"value": 90, "unit": "%"}
